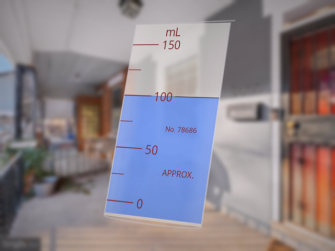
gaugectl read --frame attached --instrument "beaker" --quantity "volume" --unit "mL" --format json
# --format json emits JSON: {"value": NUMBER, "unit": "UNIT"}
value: {"value": 100, "unit": "mL"}
